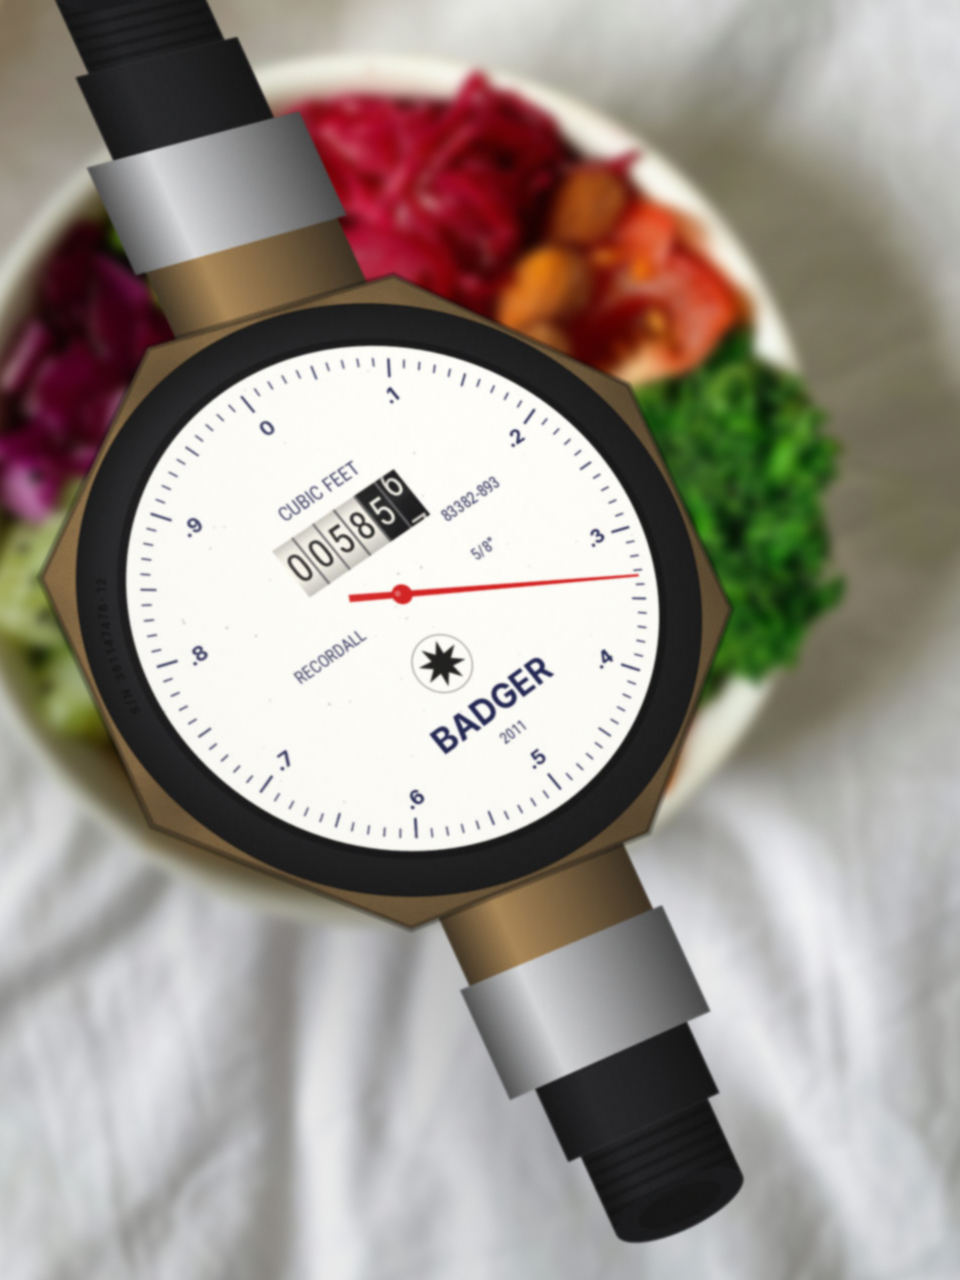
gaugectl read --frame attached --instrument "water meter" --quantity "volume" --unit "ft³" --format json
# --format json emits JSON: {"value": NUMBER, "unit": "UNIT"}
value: {"value": 5856.33, "unit": "ft³"}
